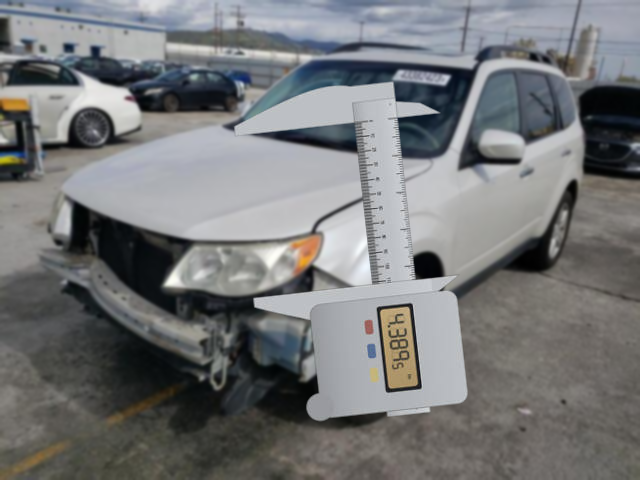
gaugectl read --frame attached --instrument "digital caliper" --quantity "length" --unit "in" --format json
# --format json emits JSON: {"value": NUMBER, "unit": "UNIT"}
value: {"value": 4.3895, "unit": "in"}
